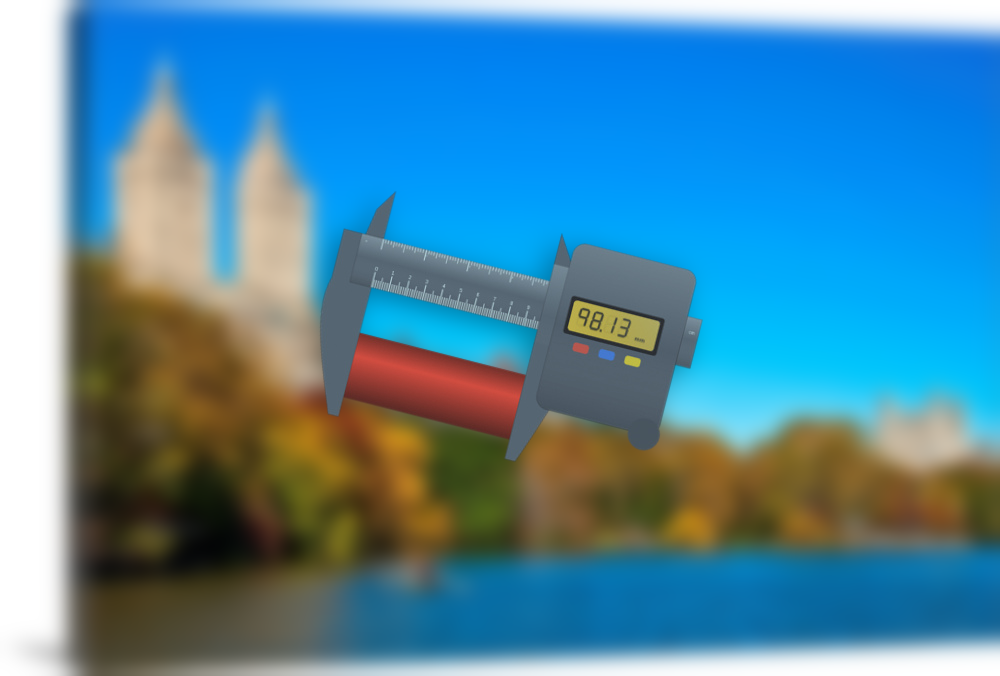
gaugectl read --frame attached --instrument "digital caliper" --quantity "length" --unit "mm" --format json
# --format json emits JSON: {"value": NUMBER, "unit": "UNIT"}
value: {"value": 98.13, "unit": "mm"}
